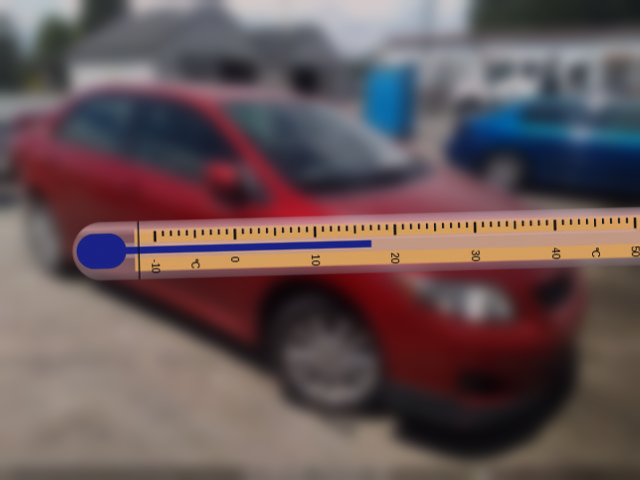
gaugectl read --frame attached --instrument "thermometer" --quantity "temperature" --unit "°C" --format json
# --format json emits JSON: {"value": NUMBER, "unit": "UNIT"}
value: {"value": 17, "unit": "°C"}
